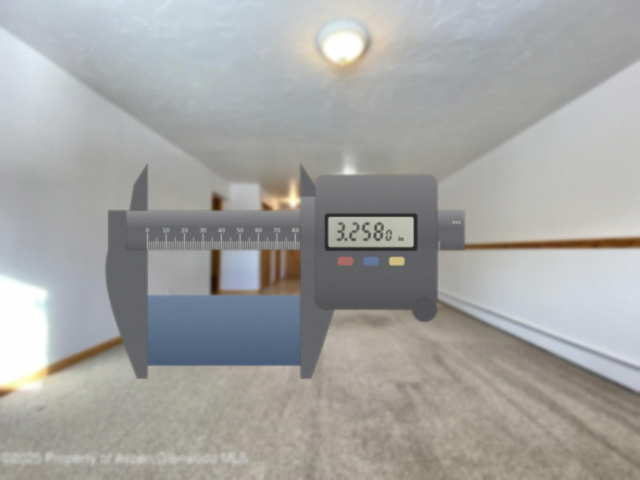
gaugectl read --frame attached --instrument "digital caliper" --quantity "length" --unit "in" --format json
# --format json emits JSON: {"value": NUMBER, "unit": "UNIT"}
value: {"value": 3.2580, "unit": "in"}
